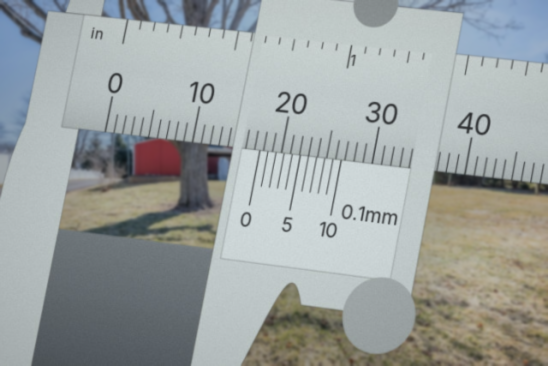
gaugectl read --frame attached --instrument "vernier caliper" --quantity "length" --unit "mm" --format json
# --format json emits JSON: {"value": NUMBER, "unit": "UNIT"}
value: {"value": 17.6, "unit": "mm"}
